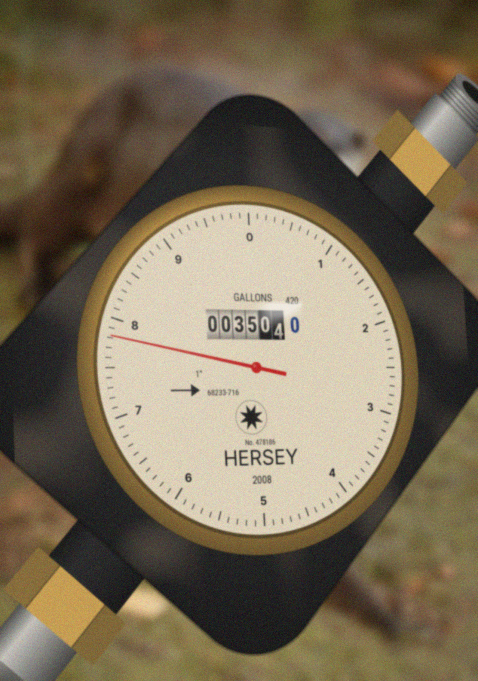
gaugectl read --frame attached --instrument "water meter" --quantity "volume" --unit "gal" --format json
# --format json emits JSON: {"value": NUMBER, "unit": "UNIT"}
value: {"value": 35037.8, "unit": "gal"}
